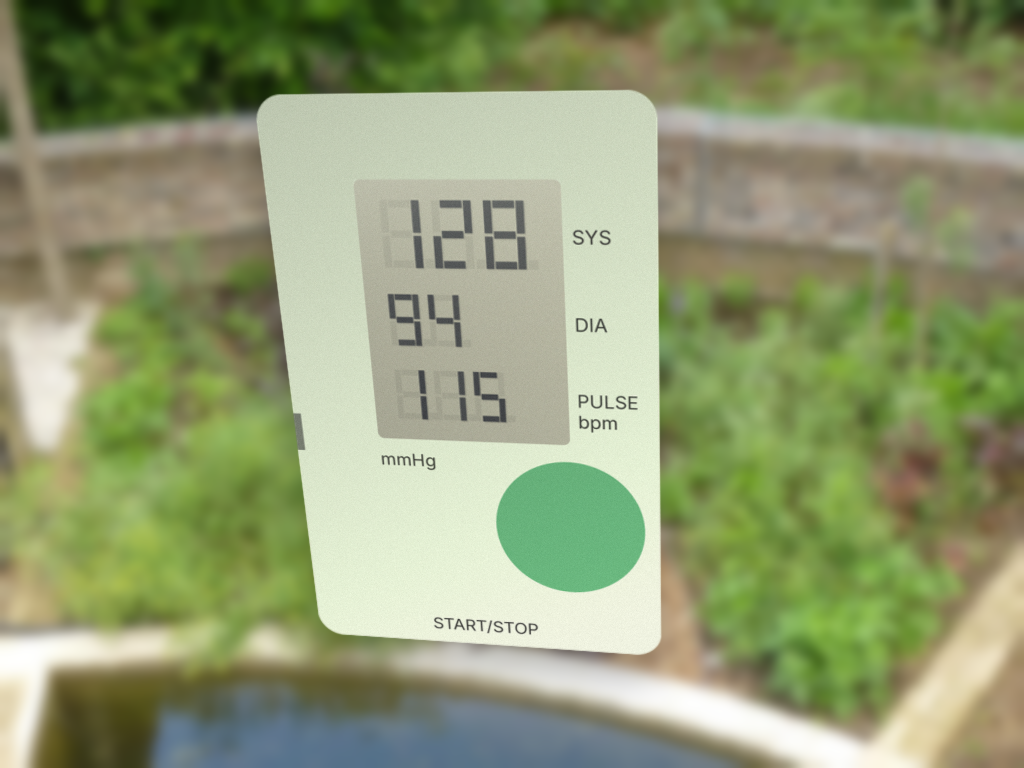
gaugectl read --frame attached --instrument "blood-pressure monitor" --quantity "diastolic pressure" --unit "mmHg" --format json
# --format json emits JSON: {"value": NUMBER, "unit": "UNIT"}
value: {"value": 94, "unit": "mmHg"}
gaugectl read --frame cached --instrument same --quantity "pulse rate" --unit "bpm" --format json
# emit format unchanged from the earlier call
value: {"value": 115, "unit": "bpm"}
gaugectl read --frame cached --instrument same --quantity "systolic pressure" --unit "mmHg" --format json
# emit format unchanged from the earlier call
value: {"value": 128, "unit": "mmHg"}
